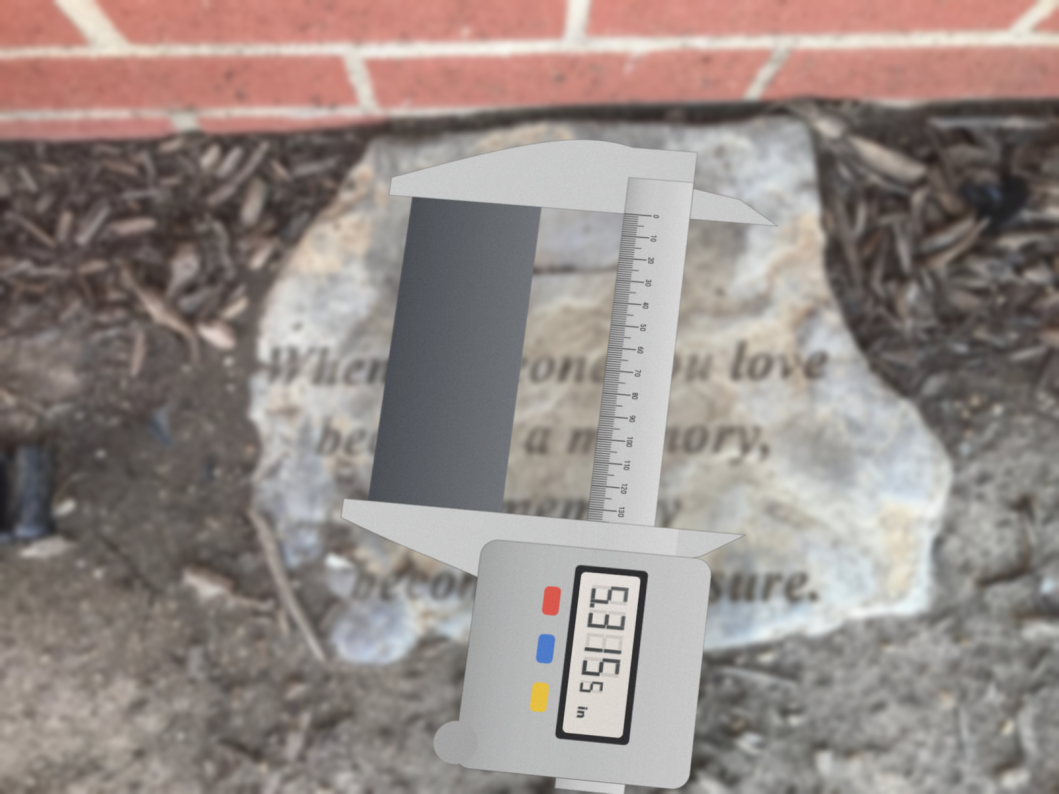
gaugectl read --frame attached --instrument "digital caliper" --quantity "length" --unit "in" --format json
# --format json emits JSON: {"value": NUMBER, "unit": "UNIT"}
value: {"value": 5.3155, "unit": "in"}
